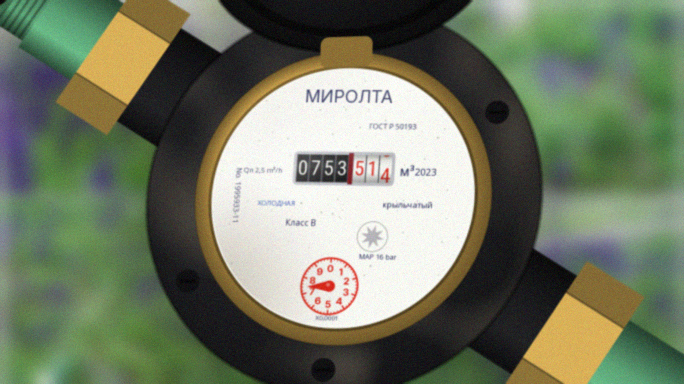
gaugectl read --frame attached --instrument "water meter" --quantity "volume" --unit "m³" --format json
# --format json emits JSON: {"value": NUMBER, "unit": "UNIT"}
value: {"value": 753.5137, "unit": "m³"}
